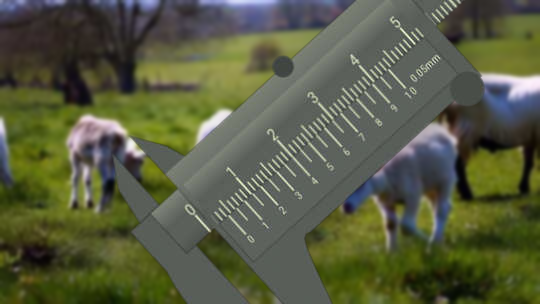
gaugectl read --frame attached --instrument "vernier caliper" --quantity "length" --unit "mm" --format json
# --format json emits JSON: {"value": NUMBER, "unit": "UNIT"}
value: {"value": 4.4, "unit": "mm"}
